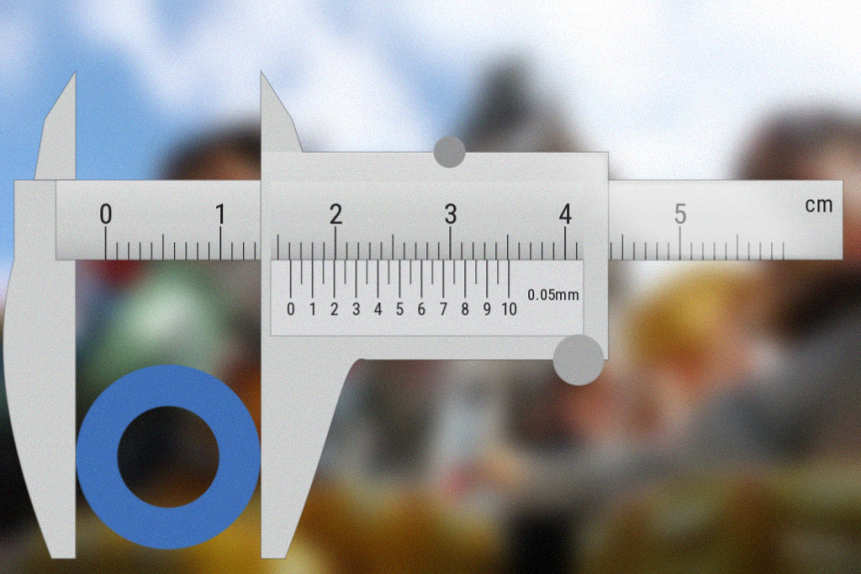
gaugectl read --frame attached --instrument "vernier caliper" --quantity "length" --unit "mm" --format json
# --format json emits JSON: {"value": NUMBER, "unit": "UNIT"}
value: {"value": 16.1, "unit": "mm"}
